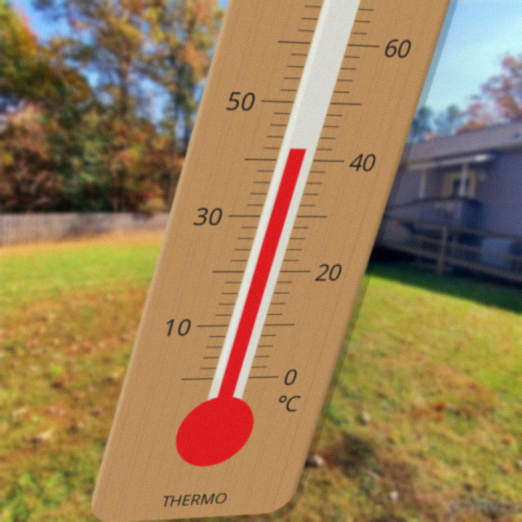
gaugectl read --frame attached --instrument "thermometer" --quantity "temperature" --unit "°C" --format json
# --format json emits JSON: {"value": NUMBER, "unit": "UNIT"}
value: {"value": 42, "unit": "°C"}
